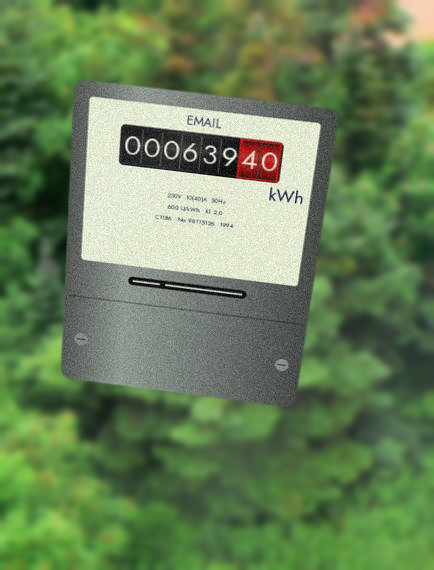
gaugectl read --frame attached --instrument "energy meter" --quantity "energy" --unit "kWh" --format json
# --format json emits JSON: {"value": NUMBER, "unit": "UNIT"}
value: {"value": 639.40, "unit": "kWh"}
